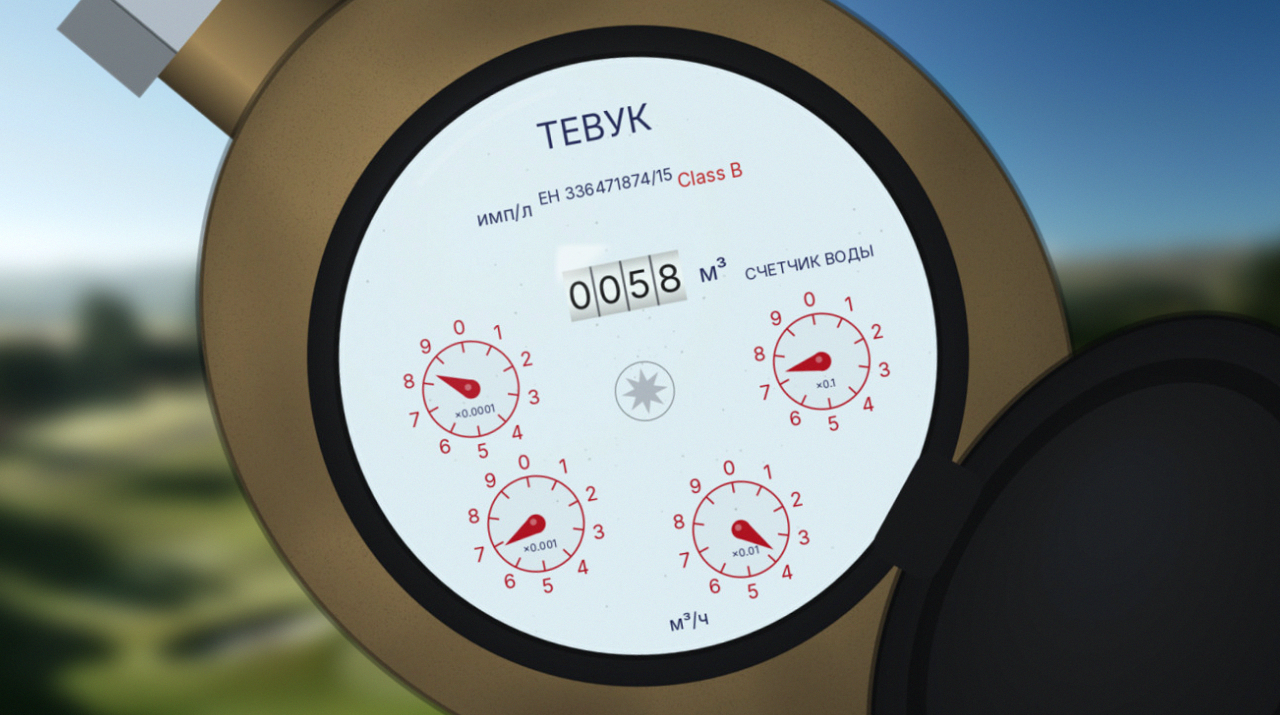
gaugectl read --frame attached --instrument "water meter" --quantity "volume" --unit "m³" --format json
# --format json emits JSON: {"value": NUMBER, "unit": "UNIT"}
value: {"value": 58.7368, "unit": "m³"}
